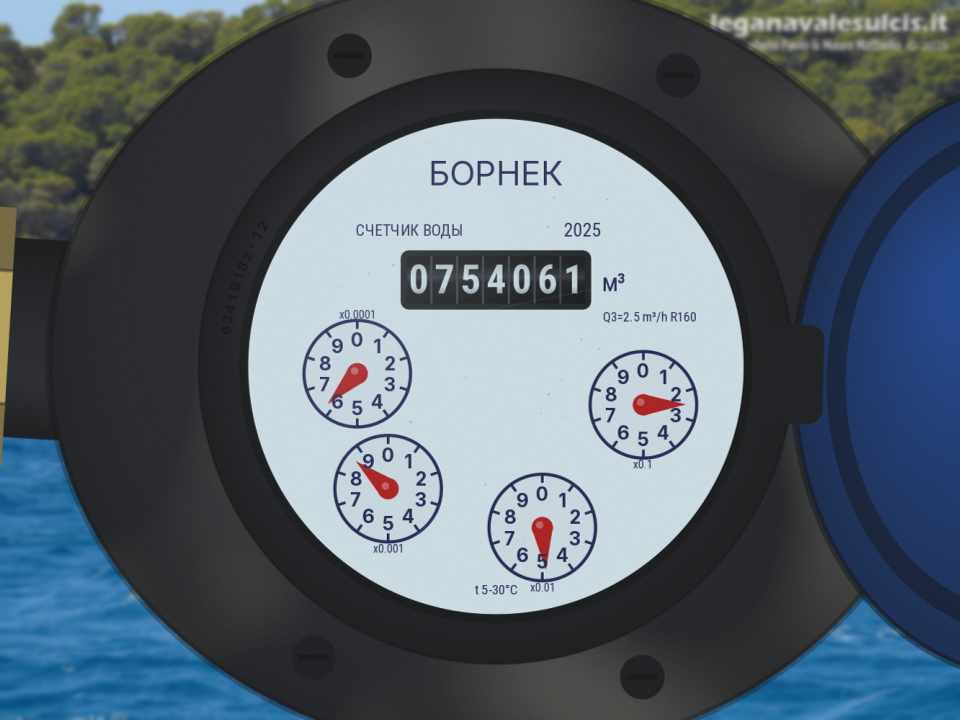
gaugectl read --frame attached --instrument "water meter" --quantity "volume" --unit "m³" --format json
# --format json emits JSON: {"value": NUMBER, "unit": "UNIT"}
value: {"value": 754061.2486, "unit": "m³"}
